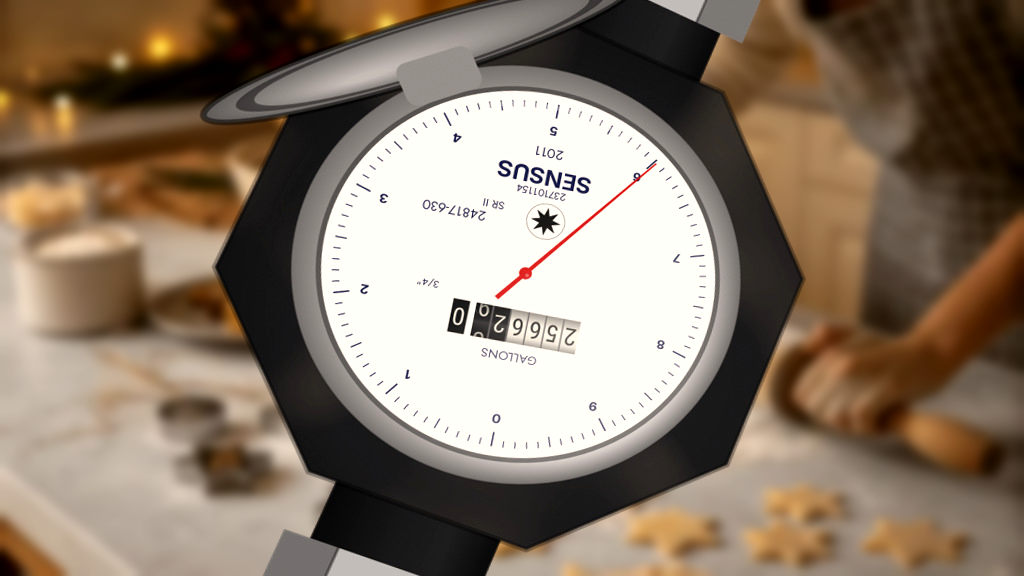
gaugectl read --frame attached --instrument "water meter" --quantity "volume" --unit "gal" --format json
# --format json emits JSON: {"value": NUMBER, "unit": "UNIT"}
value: {"value": 2566286.0, "unit": "gal"}
